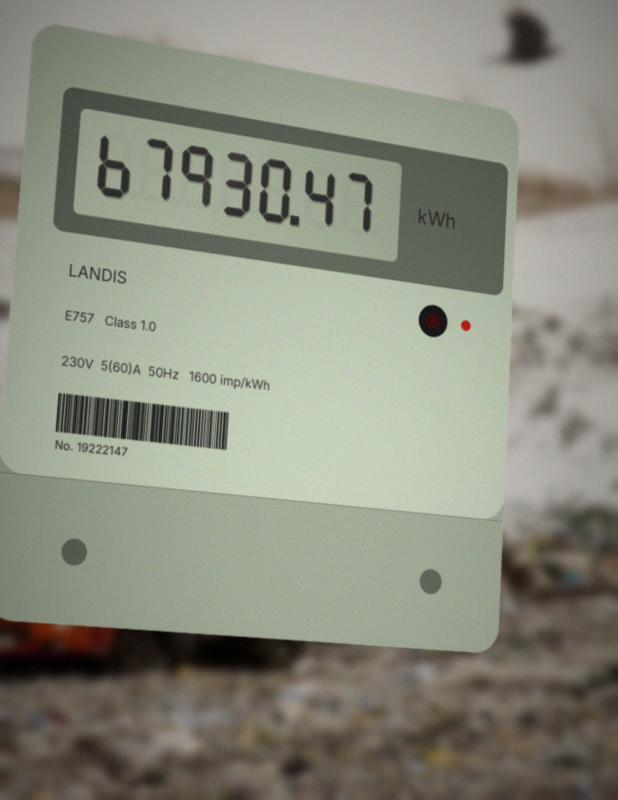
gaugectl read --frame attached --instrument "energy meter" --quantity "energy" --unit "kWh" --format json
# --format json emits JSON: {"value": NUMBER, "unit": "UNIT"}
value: {"value": 67930.47, "unit": "kWh"}
